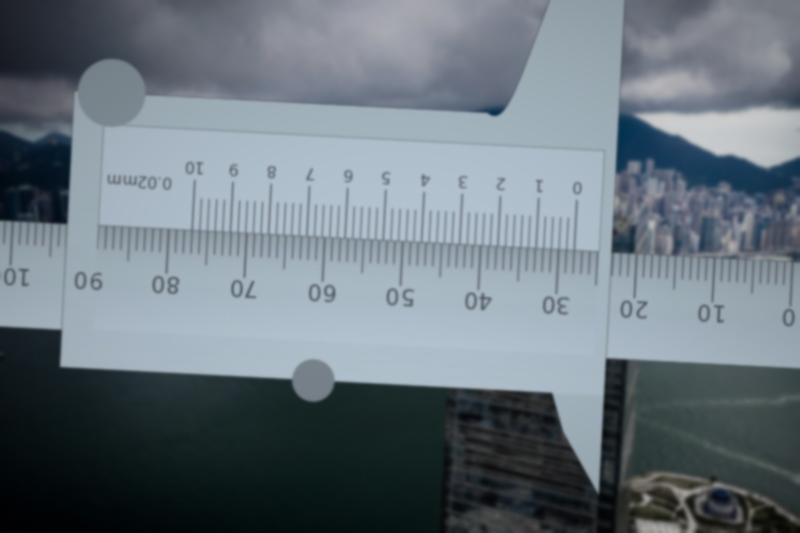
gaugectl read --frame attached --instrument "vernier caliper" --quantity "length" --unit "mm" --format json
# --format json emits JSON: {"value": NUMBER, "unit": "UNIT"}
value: {"value": 28.0, "unit": "mm"}
